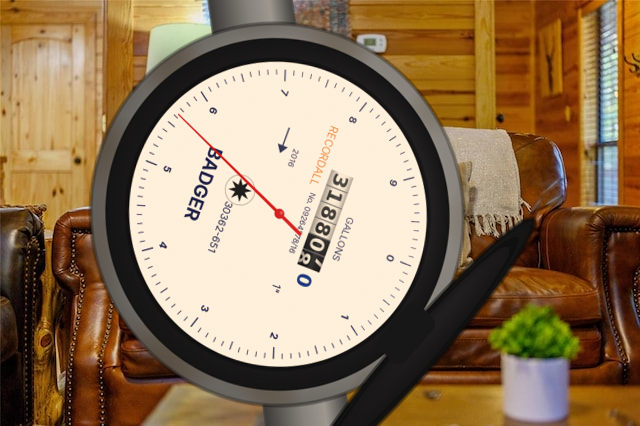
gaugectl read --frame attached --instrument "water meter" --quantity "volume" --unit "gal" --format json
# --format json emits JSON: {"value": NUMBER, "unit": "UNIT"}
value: {"value": 3188075.6, "unit": "gal"}
